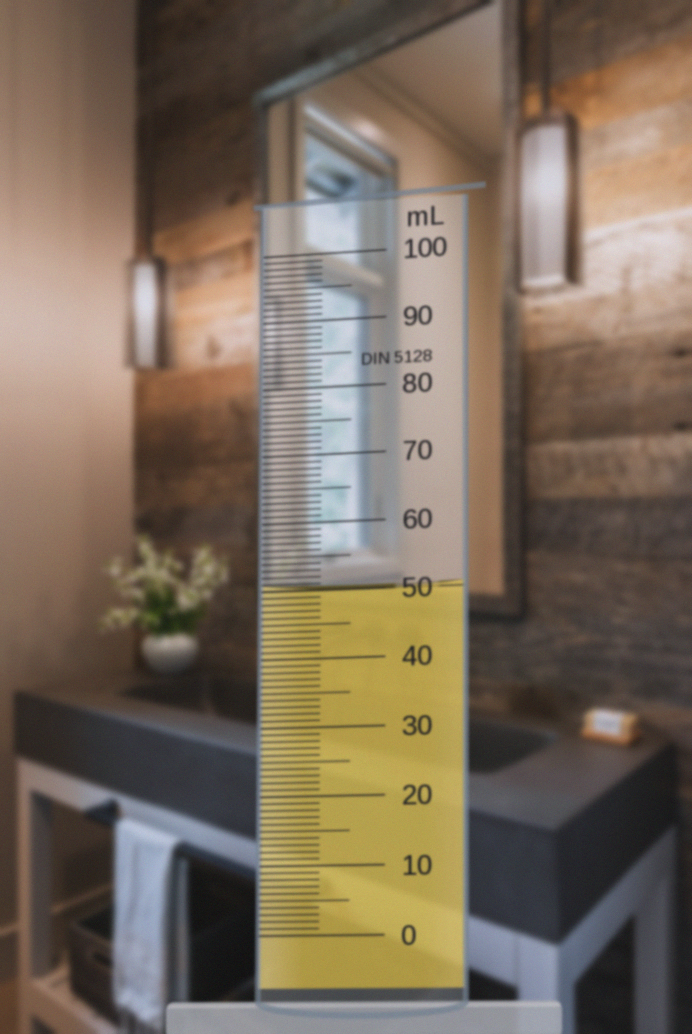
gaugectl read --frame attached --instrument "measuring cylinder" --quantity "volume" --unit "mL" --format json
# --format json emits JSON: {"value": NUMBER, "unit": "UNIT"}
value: {"value": 50, "unit": "mL"}
